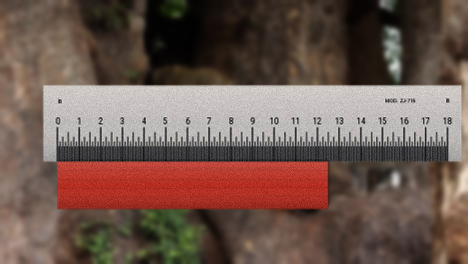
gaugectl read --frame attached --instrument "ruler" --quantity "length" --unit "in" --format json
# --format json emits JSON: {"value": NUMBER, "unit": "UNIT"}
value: {"value": 12.5, "unit": "in"}
